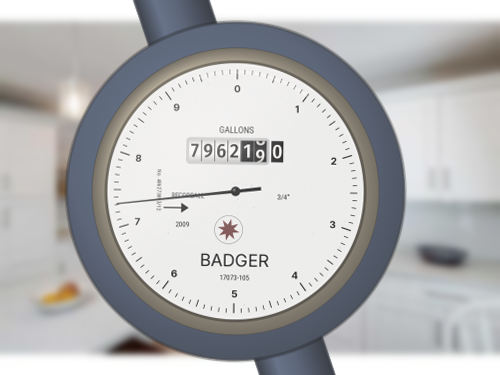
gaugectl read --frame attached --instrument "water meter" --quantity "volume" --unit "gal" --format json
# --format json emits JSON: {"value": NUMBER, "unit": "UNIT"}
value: {"value": 7962187.3, "unit": "gal"}
